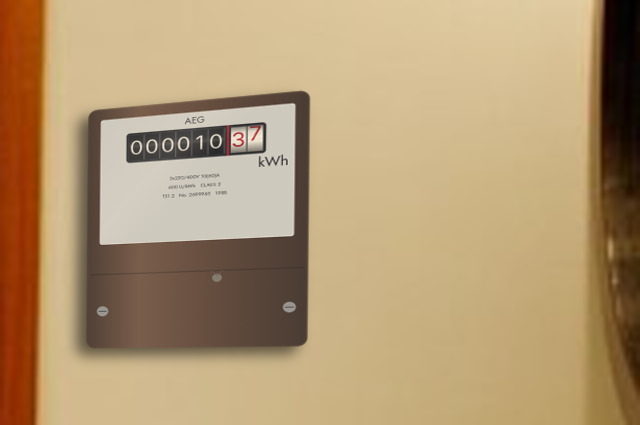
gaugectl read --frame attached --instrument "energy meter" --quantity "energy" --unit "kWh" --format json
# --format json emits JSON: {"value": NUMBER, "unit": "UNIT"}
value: {"value": 10.37, "unit": "kWh"}
